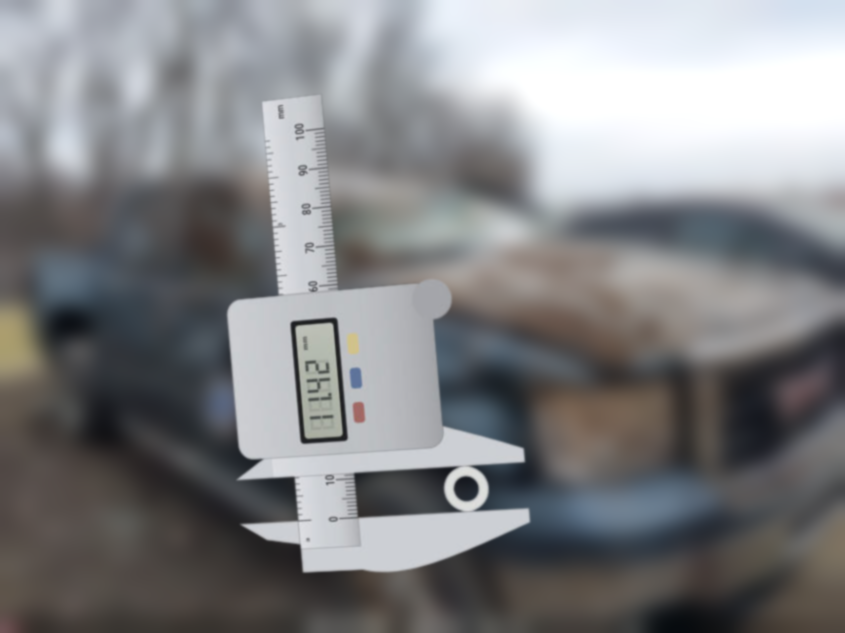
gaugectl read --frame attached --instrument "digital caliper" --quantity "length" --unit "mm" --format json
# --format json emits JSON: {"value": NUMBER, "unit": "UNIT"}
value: {"value": 11.42, "unit": "mm"}
